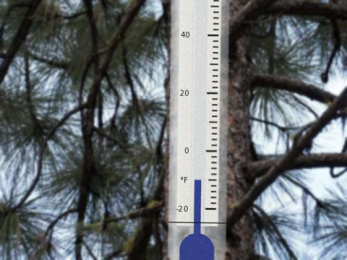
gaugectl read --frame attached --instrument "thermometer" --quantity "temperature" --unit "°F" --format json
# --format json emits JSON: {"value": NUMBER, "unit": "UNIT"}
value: {"value": -10, "unit": "°F"}
